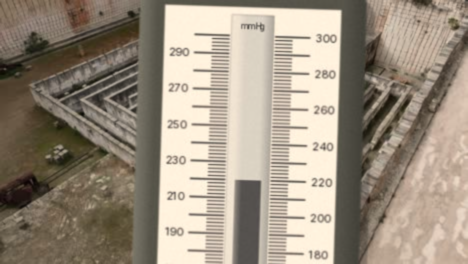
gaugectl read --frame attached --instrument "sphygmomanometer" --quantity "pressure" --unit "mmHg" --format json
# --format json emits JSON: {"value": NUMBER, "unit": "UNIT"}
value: {"value": 220, "unit": "mmHg"}
